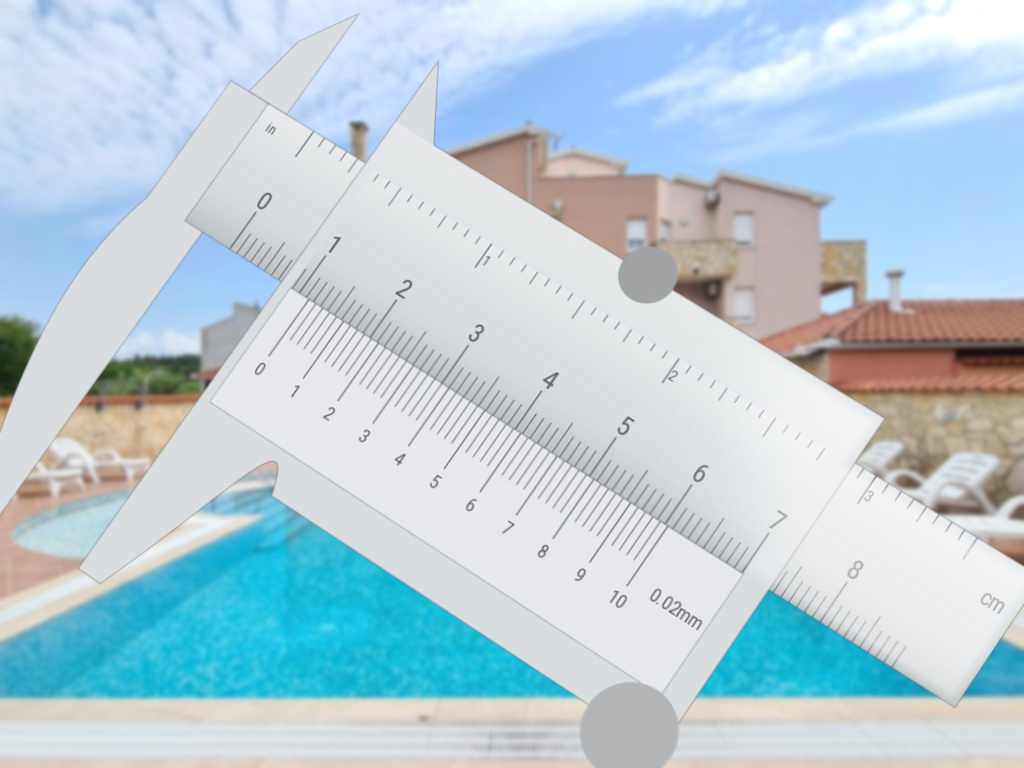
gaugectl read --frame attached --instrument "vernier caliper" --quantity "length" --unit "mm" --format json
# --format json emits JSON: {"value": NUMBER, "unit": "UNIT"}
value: {"value": 11.4, "unit": "mm"}
